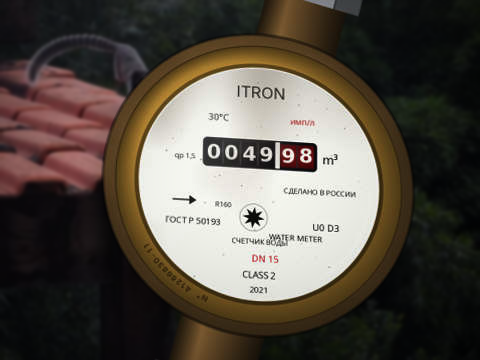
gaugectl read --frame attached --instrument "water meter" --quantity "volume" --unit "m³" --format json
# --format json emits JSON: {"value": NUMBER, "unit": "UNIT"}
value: {"value": 49.98, "unit": "m³"}
